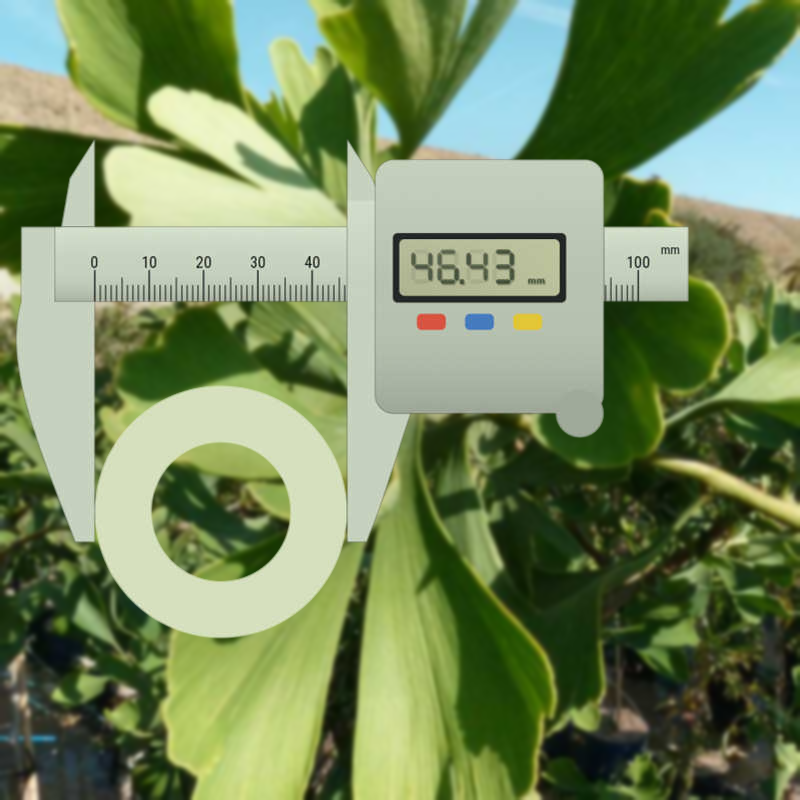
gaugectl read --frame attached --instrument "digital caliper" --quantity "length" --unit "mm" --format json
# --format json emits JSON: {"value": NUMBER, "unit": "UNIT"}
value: {"value": 46.43, "unit": "mm"}
